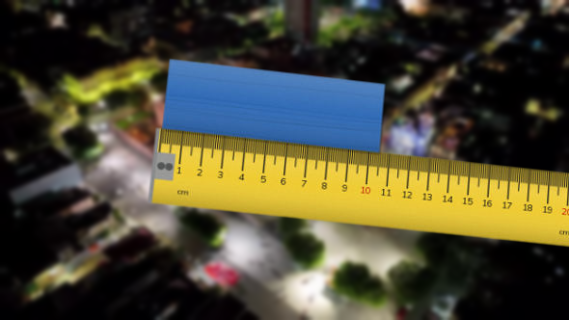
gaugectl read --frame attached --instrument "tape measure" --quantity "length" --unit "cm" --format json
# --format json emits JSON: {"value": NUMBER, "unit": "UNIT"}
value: {"value": 10.5, "unit": "cm"}
